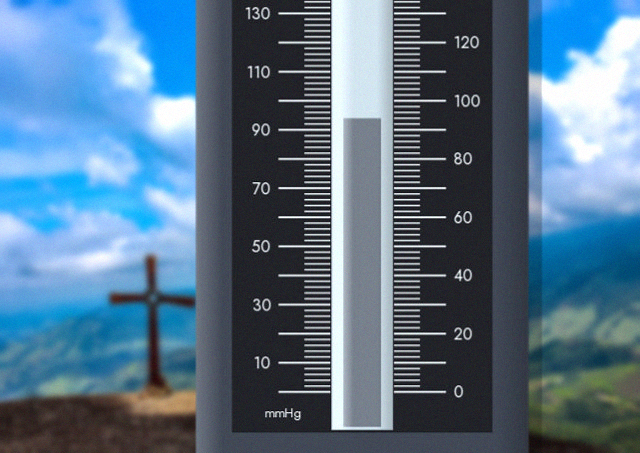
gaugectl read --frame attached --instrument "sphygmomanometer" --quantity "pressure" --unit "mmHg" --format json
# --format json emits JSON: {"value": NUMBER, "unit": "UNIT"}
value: {"value": 94, "unit": "mmHg"}
